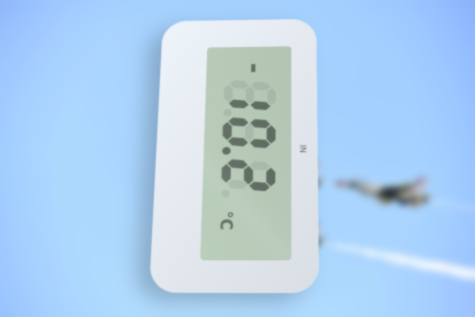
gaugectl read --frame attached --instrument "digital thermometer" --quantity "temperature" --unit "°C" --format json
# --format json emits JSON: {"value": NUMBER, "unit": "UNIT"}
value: {"value": -10.2, "unit": "°C"}
